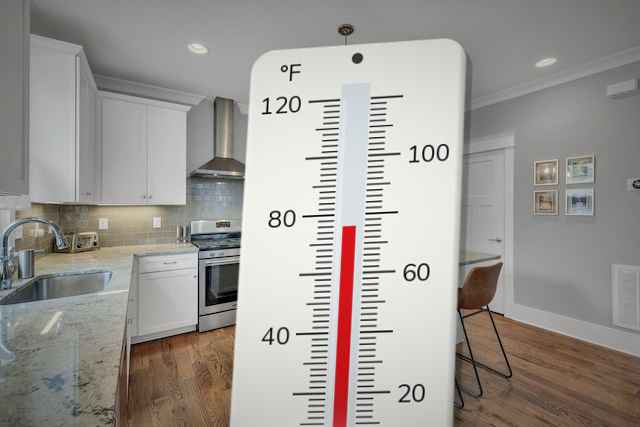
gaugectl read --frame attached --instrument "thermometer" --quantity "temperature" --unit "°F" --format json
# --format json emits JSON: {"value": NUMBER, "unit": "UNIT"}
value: {"value": 76, "unit": "°F"}
